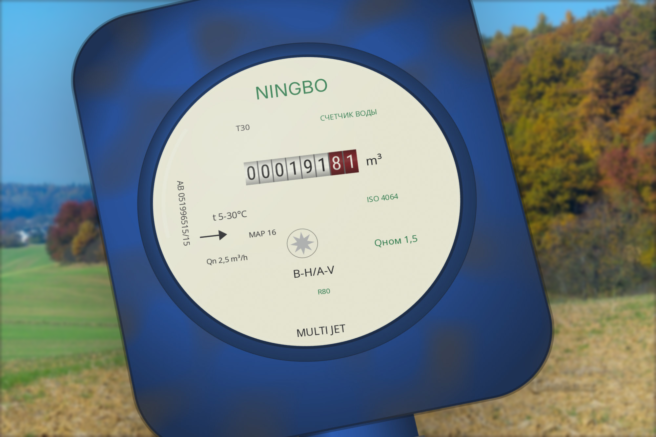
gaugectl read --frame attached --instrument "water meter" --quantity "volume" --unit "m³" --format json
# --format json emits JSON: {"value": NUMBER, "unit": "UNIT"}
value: {"value": 191.81, "unit": "m³"}
